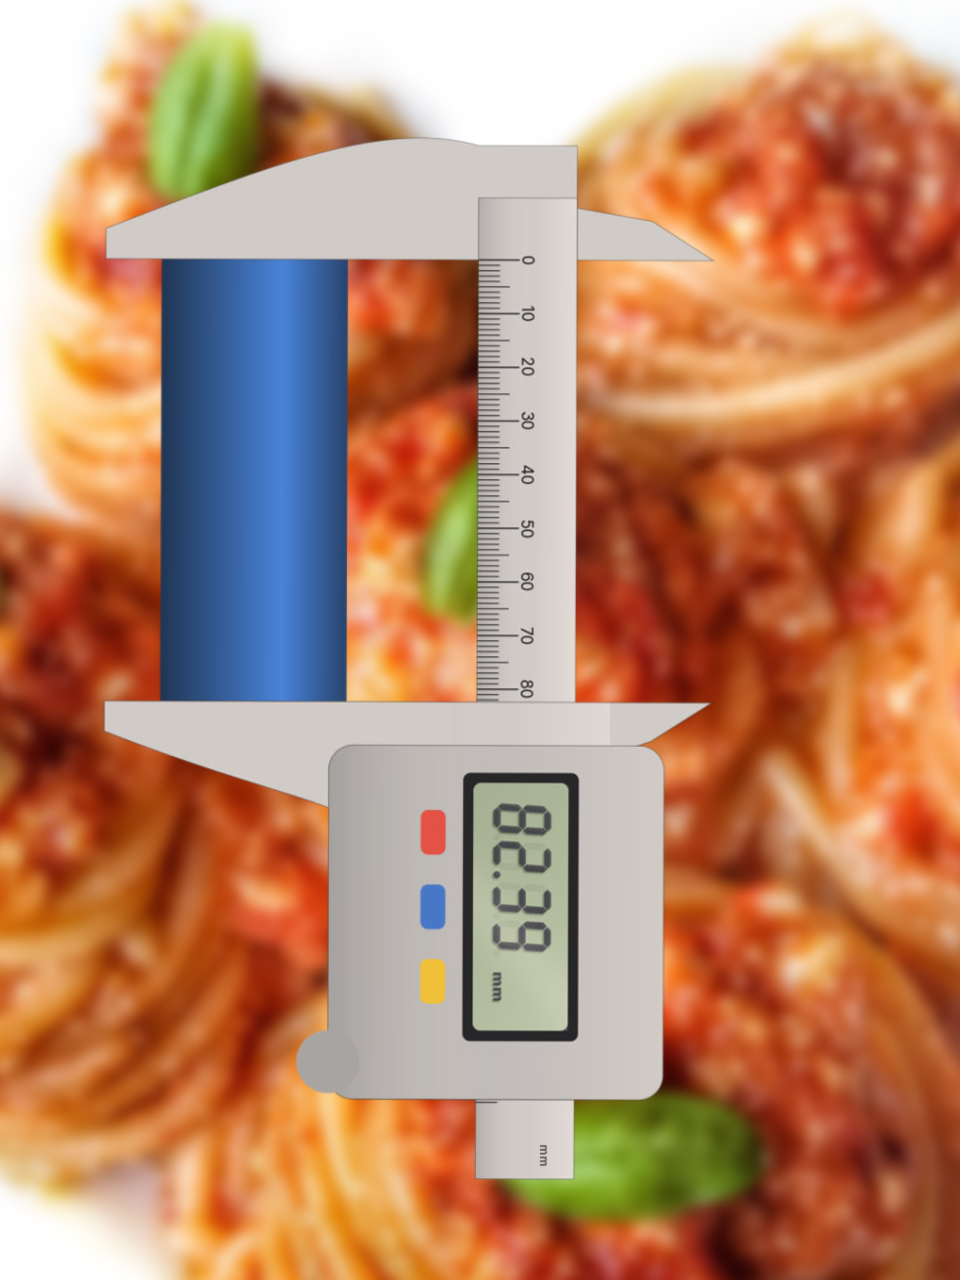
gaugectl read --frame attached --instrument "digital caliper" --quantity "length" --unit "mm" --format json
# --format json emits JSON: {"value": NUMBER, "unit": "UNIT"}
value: {"value": 82.39, "unit": "mm"}
